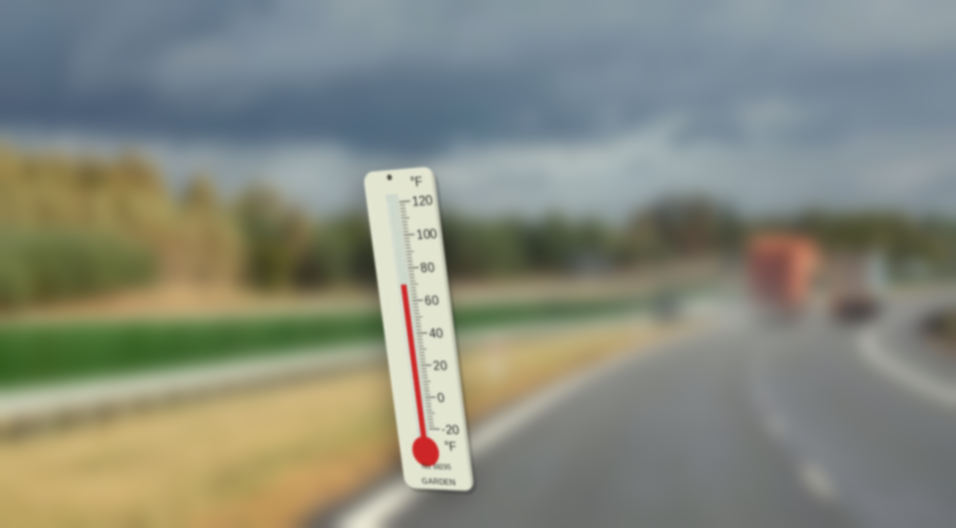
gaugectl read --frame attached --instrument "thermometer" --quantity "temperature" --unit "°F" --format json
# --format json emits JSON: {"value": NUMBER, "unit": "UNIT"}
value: {"value": 70, "unit": "°F"}
